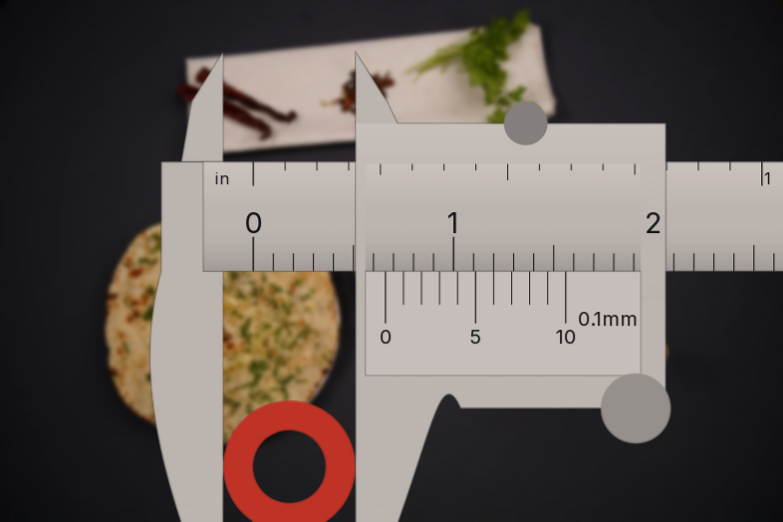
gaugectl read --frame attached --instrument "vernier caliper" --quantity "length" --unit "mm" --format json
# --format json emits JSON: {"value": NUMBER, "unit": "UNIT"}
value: {"value": 6.6, "unit": "mm"}
